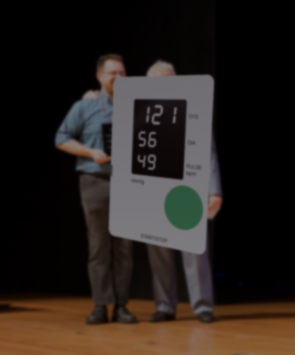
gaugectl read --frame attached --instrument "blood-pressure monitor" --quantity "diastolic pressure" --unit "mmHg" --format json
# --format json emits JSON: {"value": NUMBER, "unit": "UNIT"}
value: {"value": 56, "unit": "mmHg"}
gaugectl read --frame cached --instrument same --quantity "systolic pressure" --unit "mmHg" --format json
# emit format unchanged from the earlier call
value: {"value": 121, "unit": "mmHg"}
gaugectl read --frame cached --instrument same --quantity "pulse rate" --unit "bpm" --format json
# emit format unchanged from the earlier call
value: {"value": 49, "unit": "bpm"}
